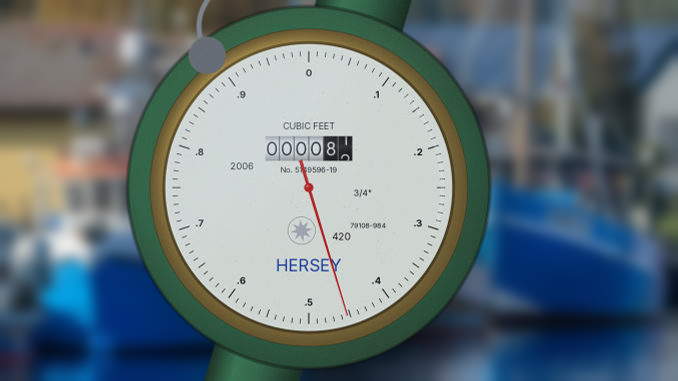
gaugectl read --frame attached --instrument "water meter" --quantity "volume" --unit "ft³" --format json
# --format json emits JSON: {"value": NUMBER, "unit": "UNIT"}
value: {"value": 81.45, "unit": "ft³"}
